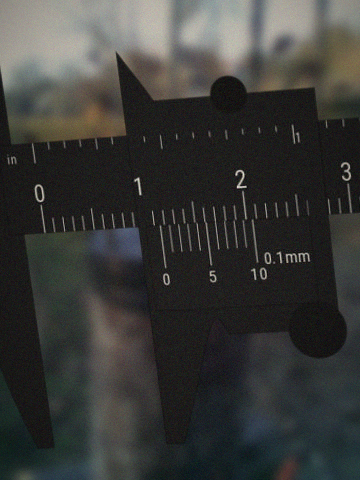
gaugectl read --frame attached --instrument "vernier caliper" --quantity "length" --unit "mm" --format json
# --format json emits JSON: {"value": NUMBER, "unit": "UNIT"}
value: {"value": 11.6, "unit": "mm"}
